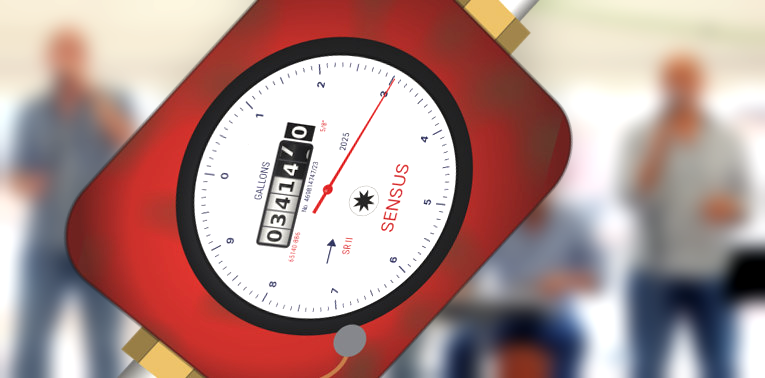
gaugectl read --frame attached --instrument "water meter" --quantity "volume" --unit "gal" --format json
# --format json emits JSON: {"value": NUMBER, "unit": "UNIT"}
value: {"value": 341473.0, "unit": "gal"}
